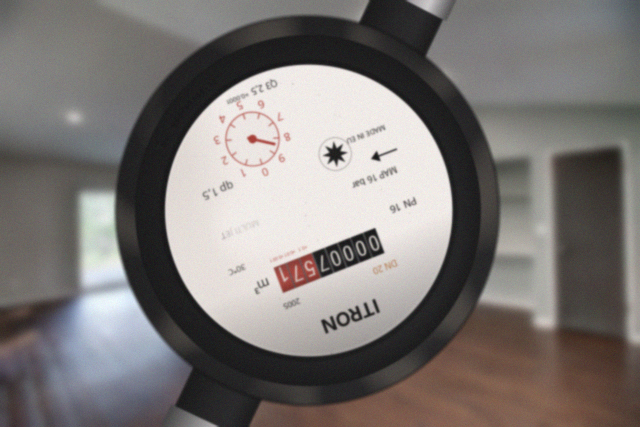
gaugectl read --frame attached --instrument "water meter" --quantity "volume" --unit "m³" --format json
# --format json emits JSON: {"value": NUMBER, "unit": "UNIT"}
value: {"value": 7.5708, "unit": "m³"}
